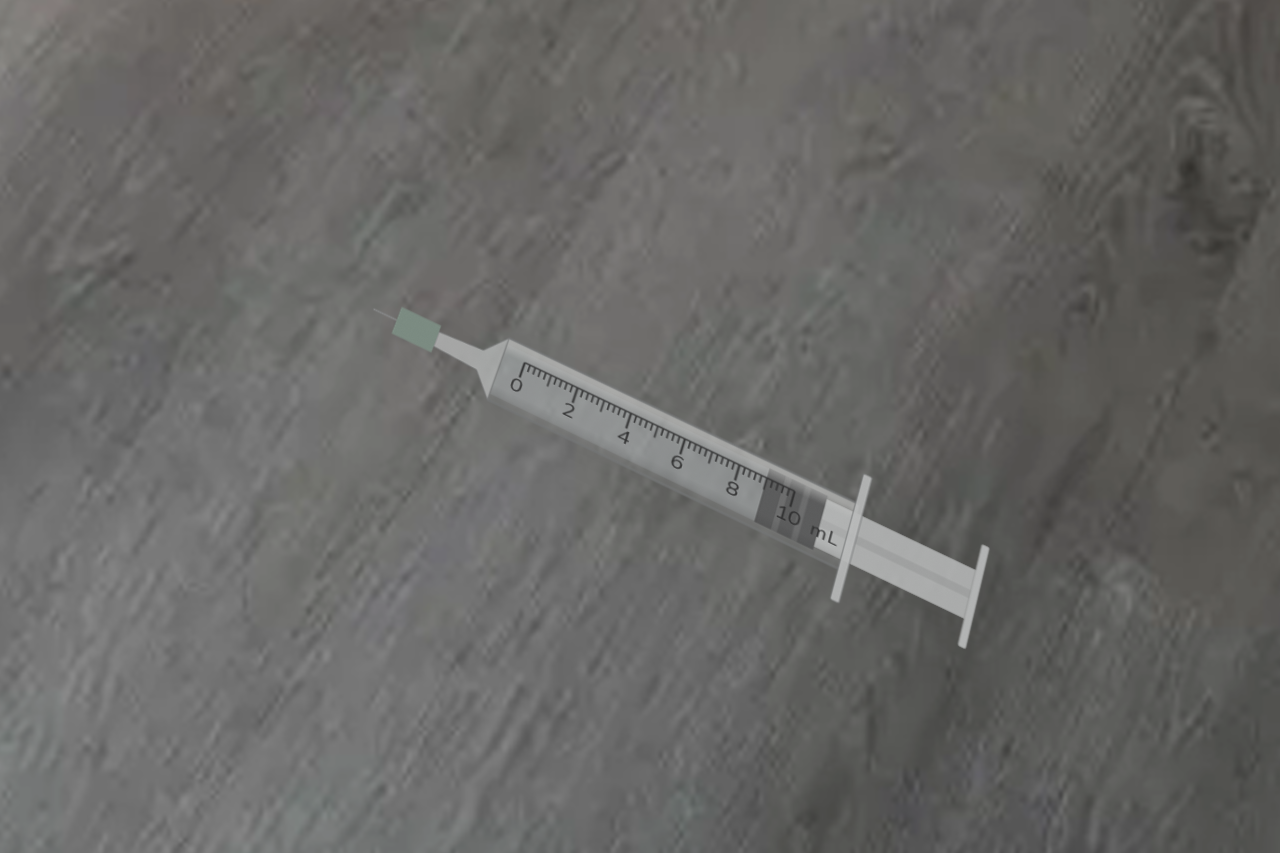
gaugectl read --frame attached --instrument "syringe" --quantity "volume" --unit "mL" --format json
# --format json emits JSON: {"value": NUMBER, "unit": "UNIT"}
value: {"value": 9, "unit": "mL"}
